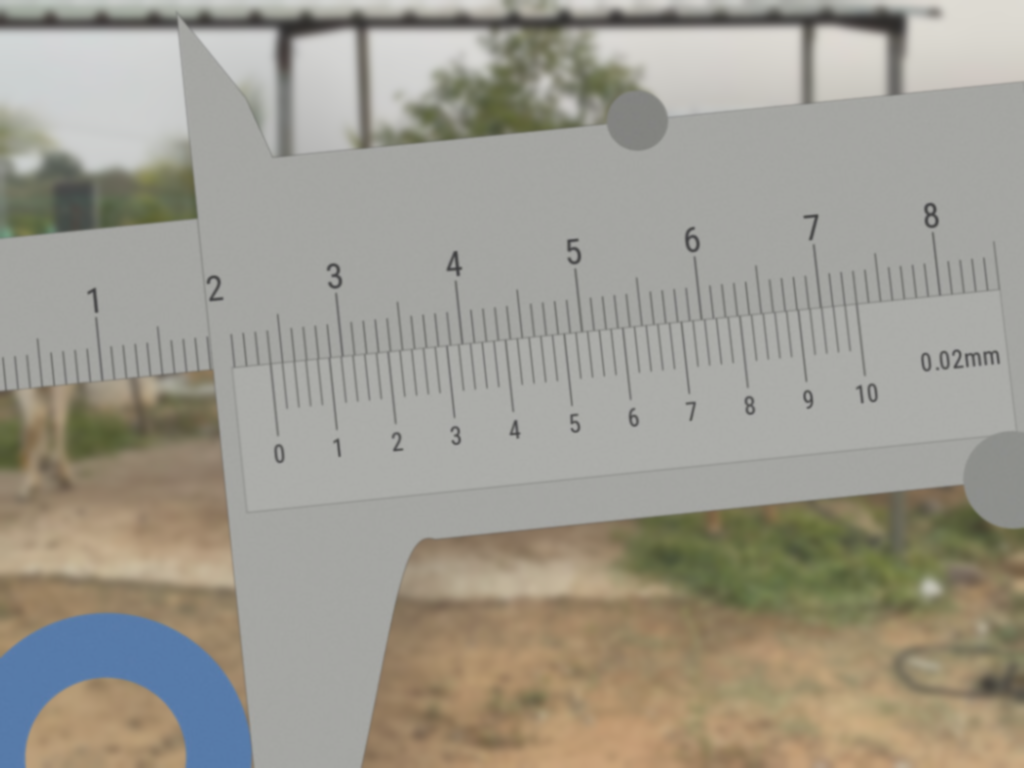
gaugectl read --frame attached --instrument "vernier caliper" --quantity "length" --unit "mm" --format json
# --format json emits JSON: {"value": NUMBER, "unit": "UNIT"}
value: {"value": 24.0, "unit": "mm"}
